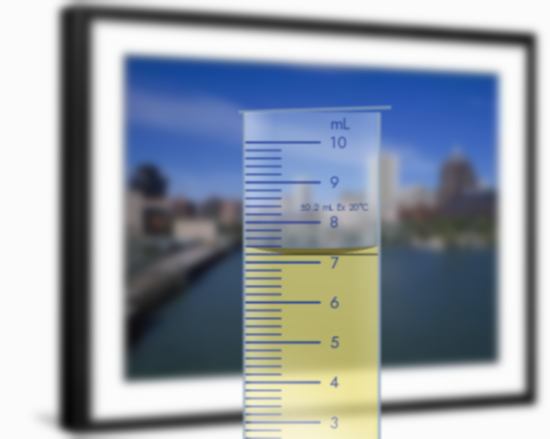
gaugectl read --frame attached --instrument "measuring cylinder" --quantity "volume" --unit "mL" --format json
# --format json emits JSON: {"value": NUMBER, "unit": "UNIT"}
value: {"value": 7.2, "unit": "mL"}
